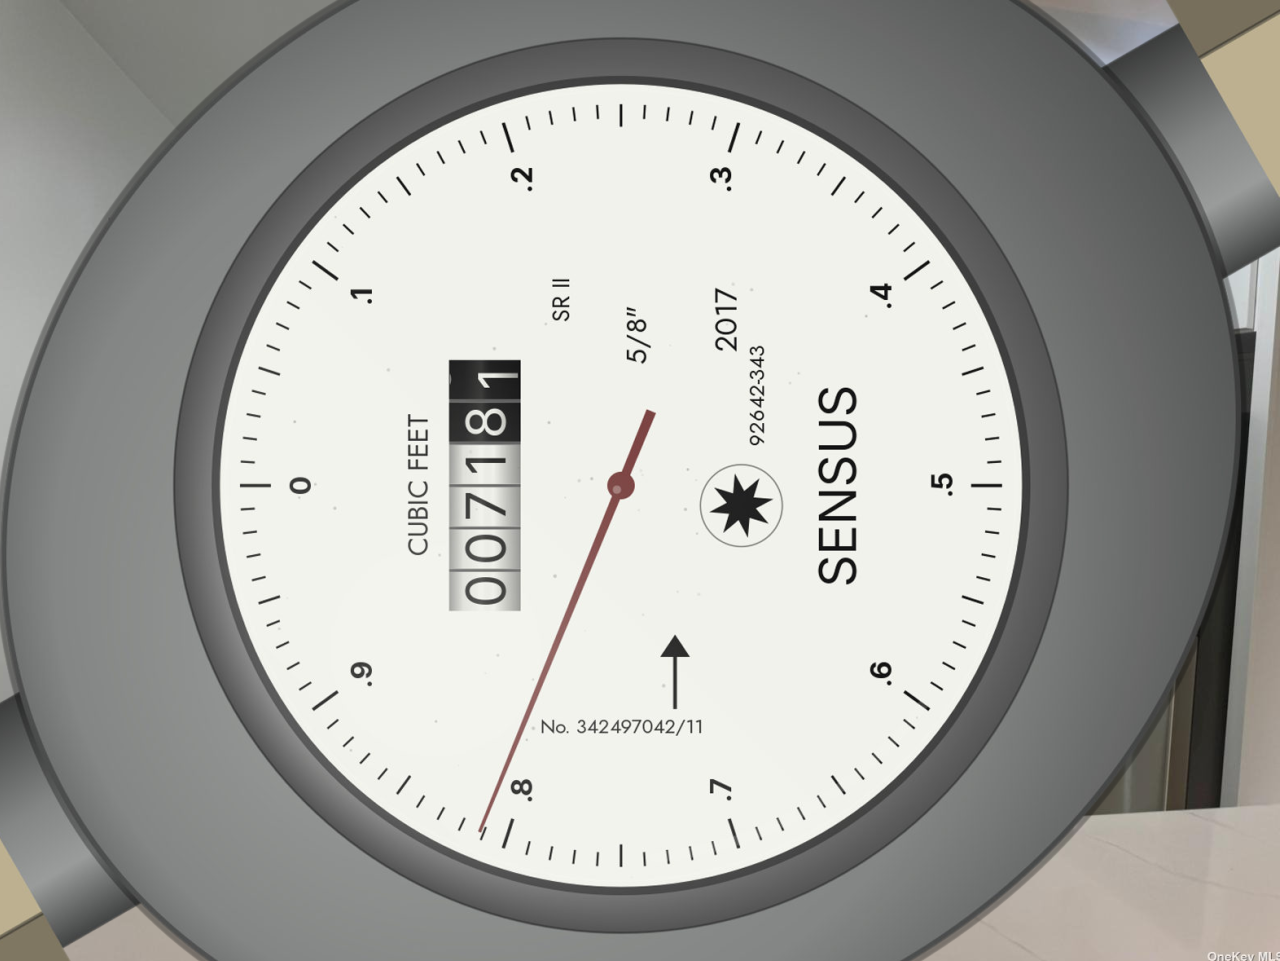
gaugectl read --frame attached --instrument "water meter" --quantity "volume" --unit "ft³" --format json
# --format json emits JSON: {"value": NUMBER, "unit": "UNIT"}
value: {"value": 7180.81, "unit": "ft³"}
